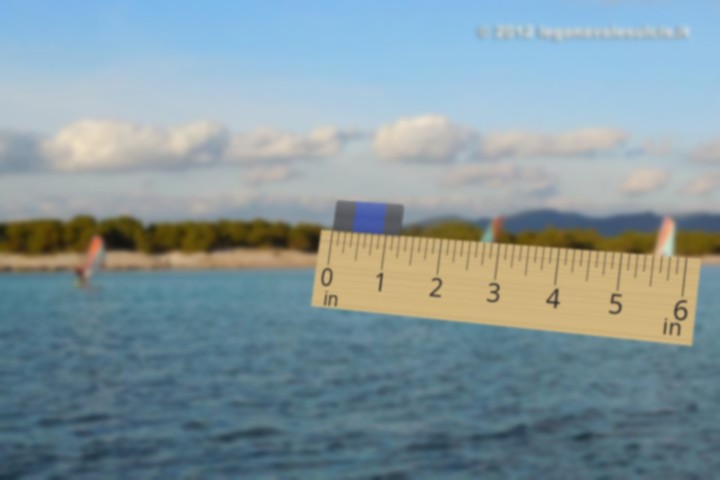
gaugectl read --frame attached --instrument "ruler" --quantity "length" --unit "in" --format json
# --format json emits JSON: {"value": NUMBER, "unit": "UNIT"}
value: {"value": 1.25, "unit": "in"}
